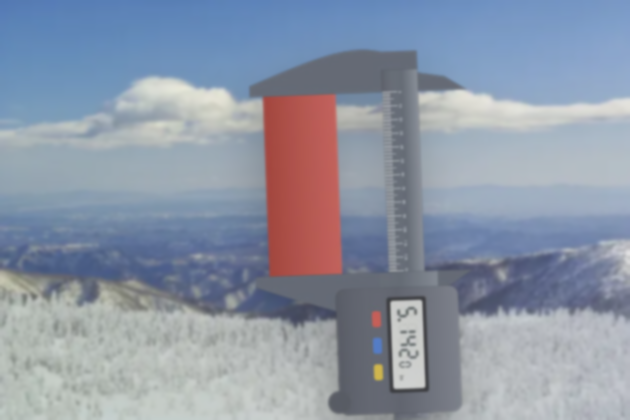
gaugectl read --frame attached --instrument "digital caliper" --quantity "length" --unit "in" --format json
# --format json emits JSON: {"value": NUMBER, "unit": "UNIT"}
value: {"value": 5.1420, "unit": "in"}
